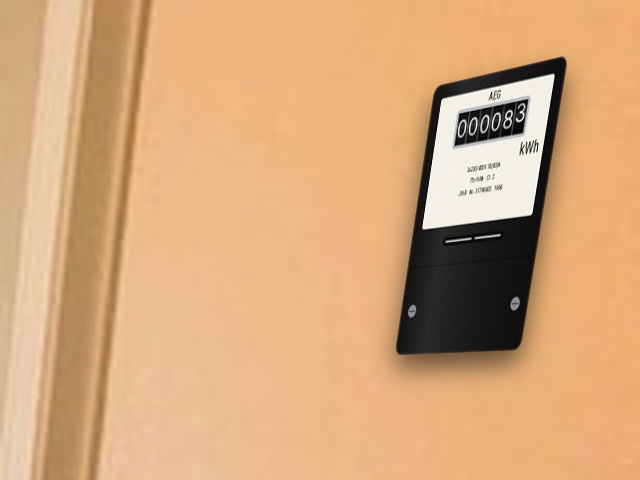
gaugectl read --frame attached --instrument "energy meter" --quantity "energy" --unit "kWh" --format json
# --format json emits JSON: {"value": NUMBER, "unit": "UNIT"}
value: {"value": 83, "unit": "kWh"}
